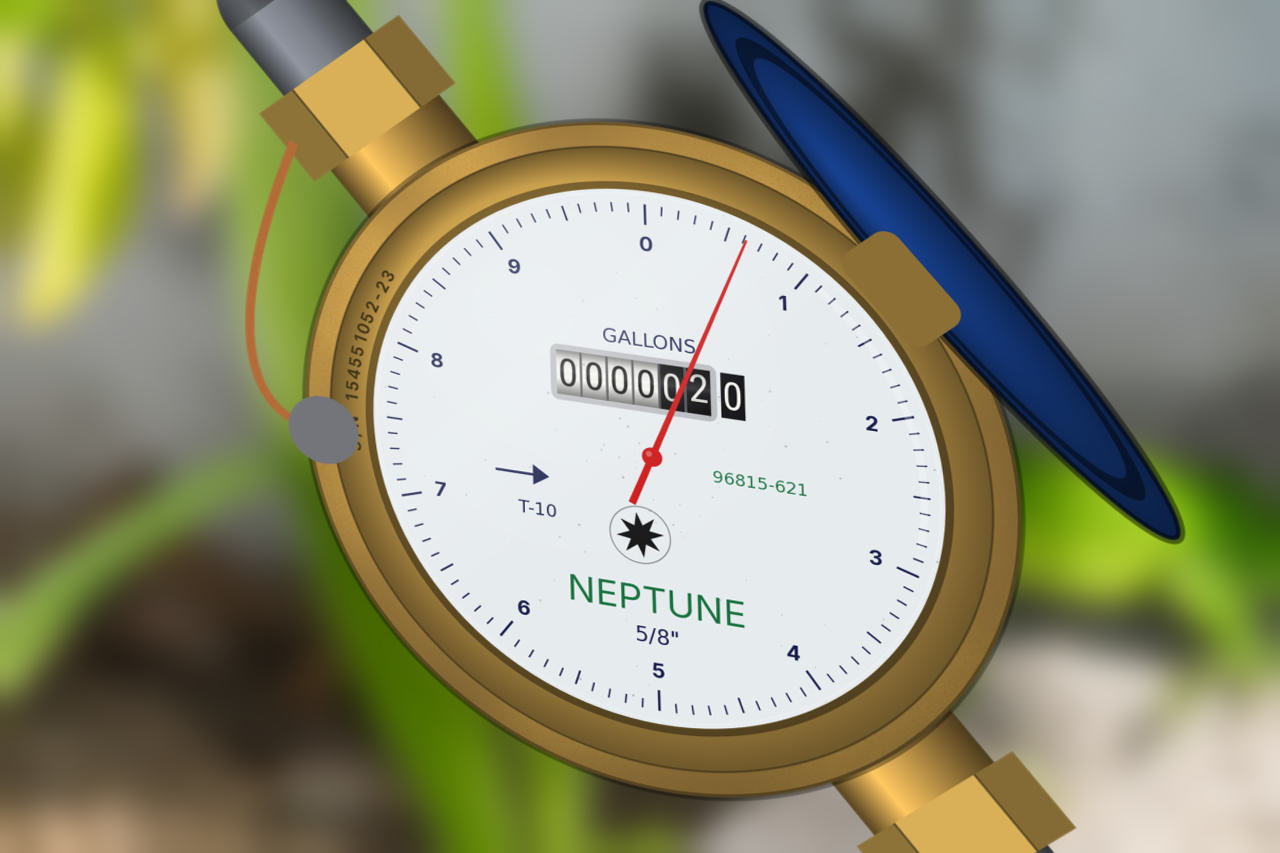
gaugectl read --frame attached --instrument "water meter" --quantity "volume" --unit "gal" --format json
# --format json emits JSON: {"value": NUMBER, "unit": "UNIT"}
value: {"value": 20.6, "unit": "gal"}
